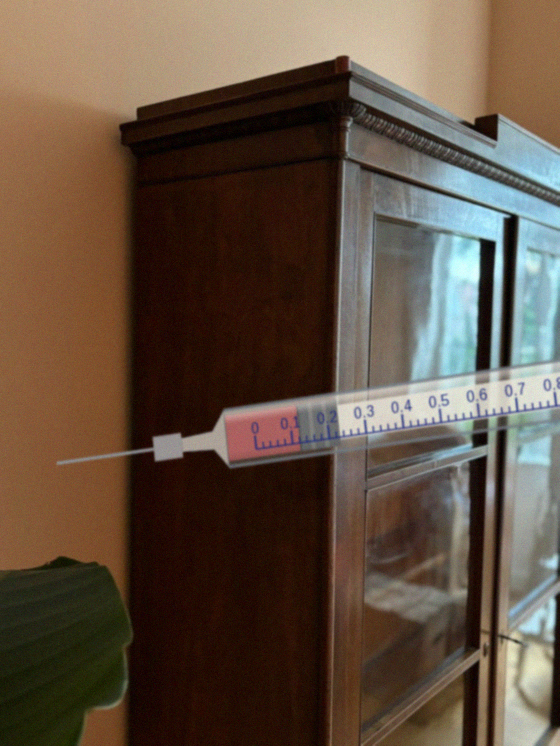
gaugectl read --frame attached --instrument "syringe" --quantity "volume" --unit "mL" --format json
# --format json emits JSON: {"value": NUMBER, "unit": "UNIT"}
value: {"value": 0.12, "unit": "mL"}
